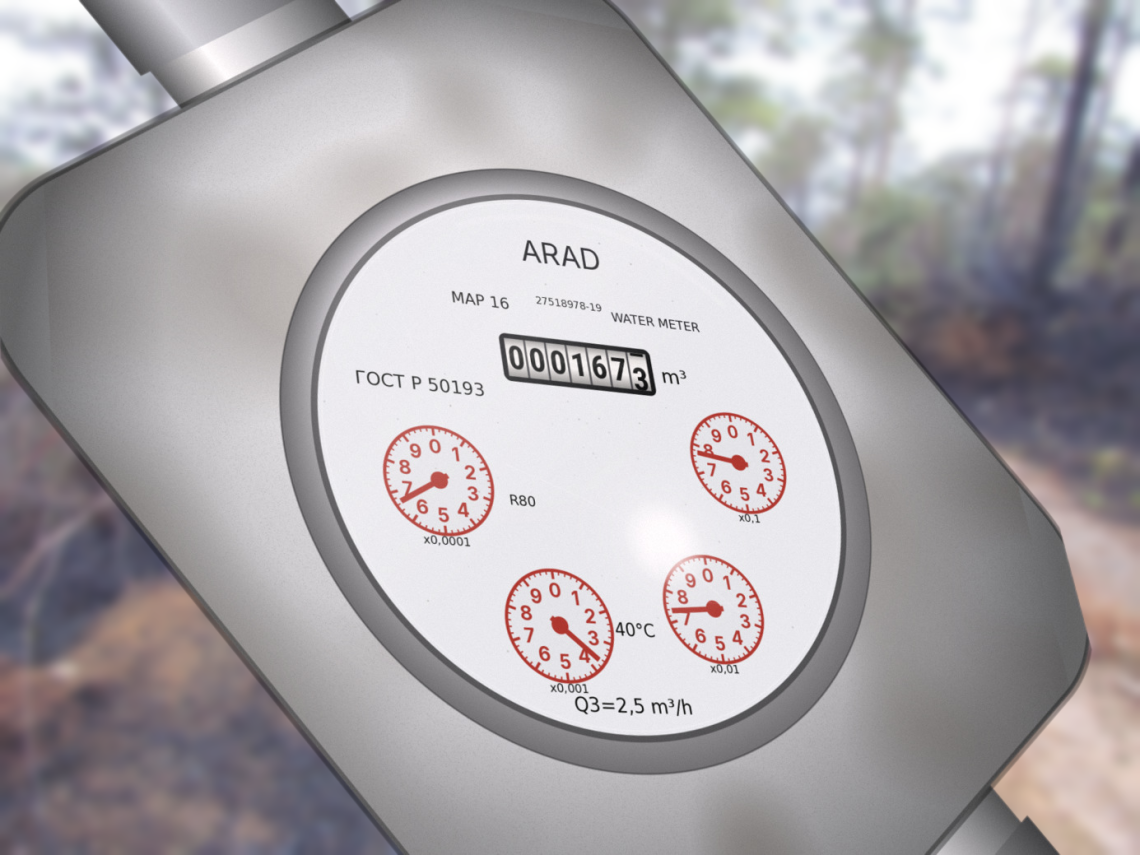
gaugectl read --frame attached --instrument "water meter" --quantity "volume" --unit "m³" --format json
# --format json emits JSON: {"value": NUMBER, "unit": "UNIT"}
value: {"value": 1672.7736, "unit": "m³"}
